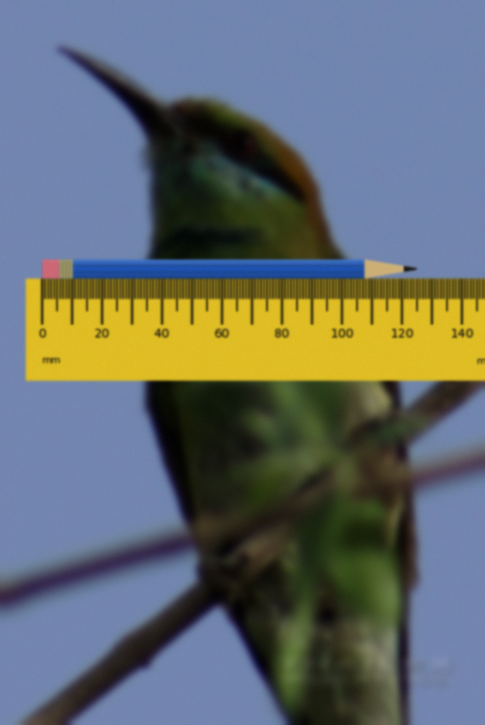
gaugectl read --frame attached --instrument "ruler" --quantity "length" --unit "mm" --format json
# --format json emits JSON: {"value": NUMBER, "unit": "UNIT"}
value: {"value": 125, "unit": "mm"}
